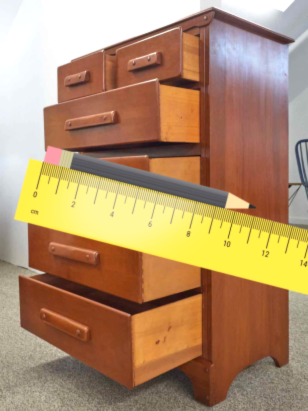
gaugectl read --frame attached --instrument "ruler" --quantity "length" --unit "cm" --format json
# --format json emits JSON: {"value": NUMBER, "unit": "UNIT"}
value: {"value": 11, "unit": "cm"}
